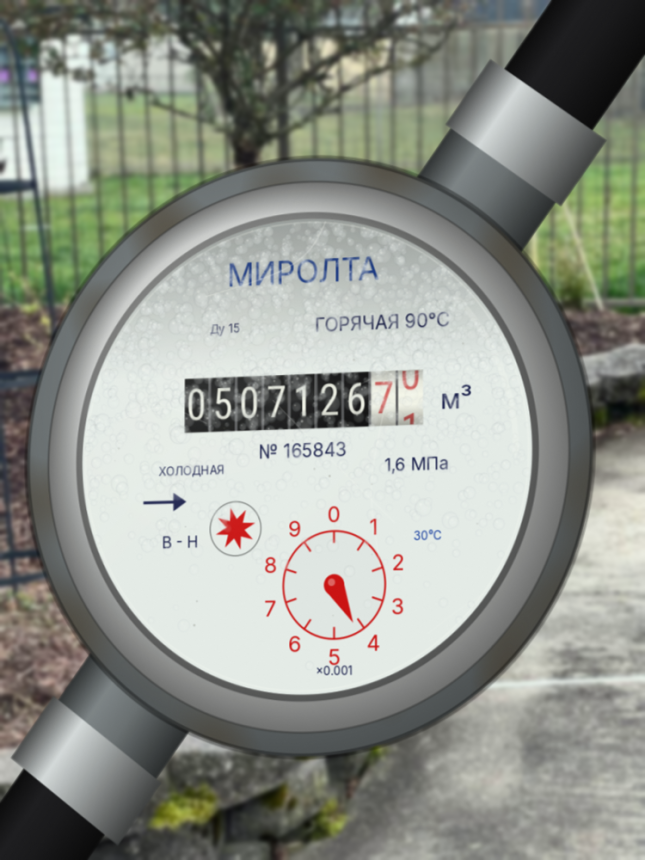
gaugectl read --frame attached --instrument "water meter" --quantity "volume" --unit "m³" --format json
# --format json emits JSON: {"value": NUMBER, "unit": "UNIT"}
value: {"value": 507126.704, "unit": "m³"}
